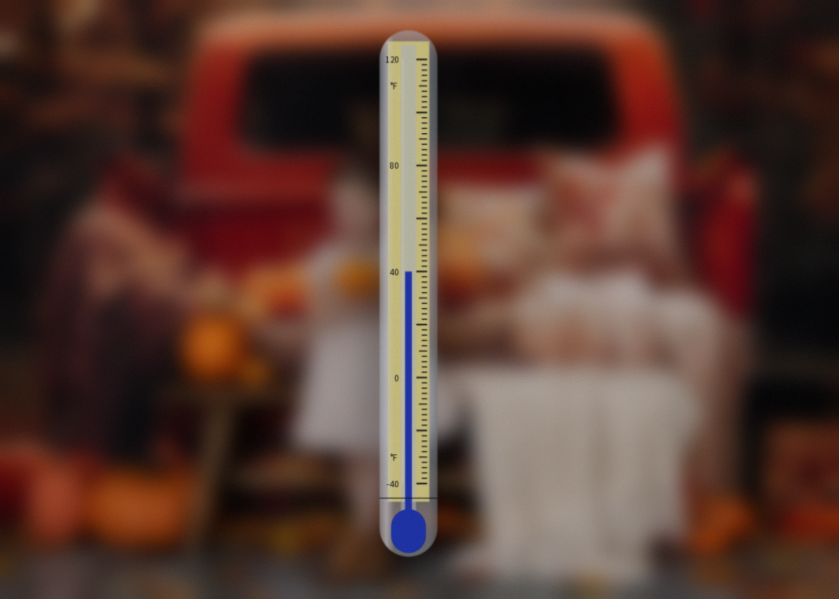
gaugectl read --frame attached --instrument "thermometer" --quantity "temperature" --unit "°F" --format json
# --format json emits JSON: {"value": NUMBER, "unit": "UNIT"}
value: {"value": 40, "unit": "°F"}
